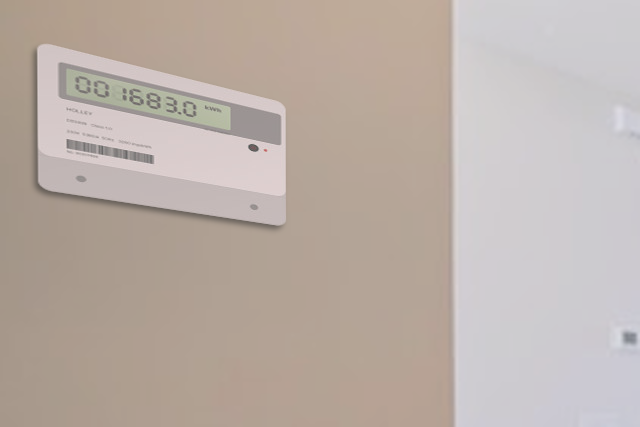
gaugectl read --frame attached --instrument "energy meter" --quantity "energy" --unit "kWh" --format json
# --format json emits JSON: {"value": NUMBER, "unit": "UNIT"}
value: {"value": 1683.0, "unit": "kWh"}
